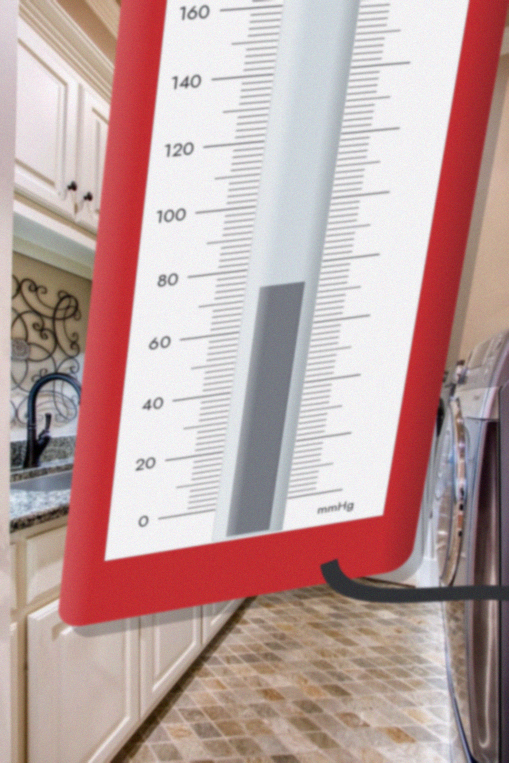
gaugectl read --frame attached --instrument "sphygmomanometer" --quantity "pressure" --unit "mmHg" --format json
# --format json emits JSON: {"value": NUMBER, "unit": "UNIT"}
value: {"value": 74, "unit": "mmHg"}
